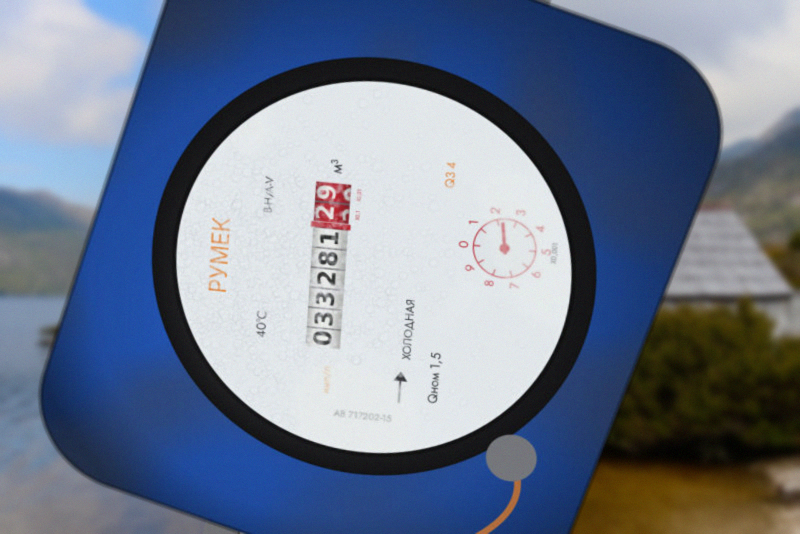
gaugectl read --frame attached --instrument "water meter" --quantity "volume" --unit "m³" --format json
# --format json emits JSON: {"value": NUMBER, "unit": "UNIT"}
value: {"value": 33281.292, "unit": "m³"}
